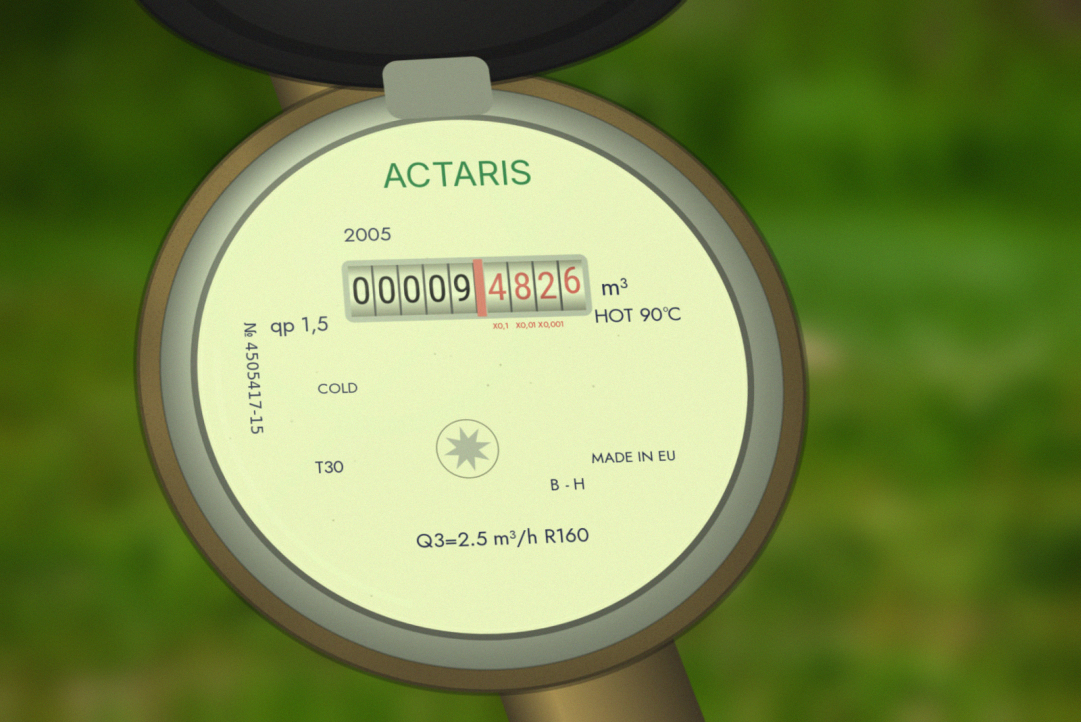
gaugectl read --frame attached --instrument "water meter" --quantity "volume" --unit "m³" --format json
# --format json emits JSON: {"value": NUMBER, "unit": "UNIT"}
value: {"value": 9.4826, "unit": "m³"}
